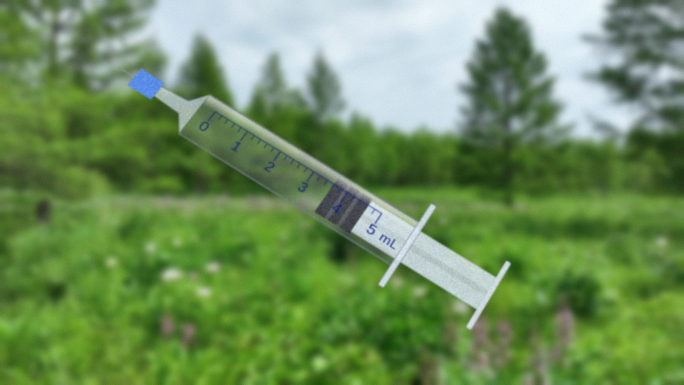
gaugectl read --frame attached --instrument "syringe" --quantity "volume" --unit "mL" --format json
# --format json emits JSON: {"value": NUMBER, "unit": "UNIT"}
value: {"value": 3.6, "unit": "mL"}
